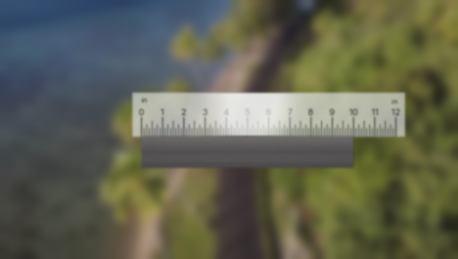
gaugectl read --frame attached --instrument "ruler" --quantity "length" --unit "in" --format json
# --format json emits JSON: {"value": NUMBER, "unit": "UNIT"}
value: {"value": 10, "unit": "in"}
